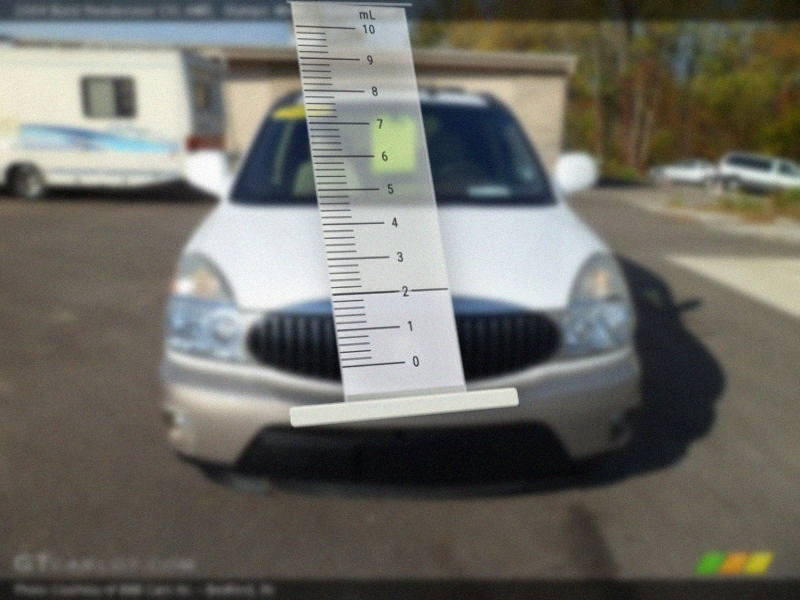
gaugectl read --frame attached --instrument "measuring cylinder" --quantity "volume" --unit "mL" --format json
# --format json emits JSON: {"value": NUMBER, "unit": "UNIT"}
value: {"value": 2, "unit": "mL"}
